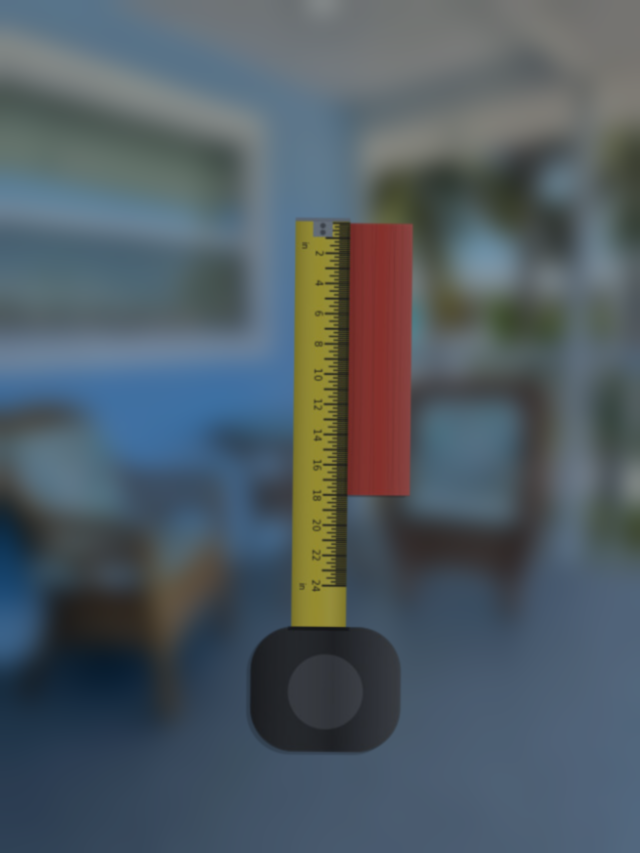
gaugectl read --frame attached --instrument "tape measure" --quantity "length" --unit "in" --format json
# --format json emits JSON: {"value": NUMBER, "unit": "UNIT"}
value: {"value": 18, "unit": "in"}
